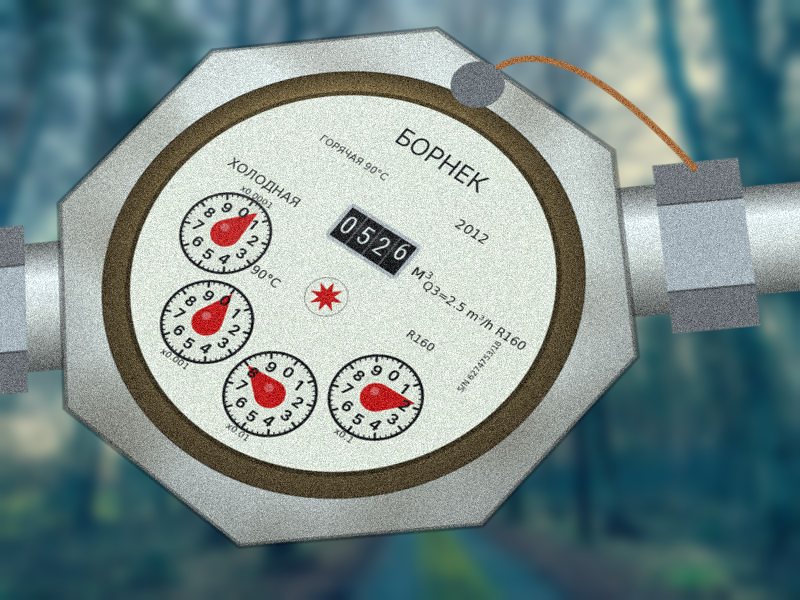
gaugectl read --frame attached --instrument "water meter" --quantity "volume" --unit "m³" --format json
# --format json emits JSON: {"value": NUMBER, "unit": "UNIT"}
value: {"value": 526.1800, "unit": "m³"}
